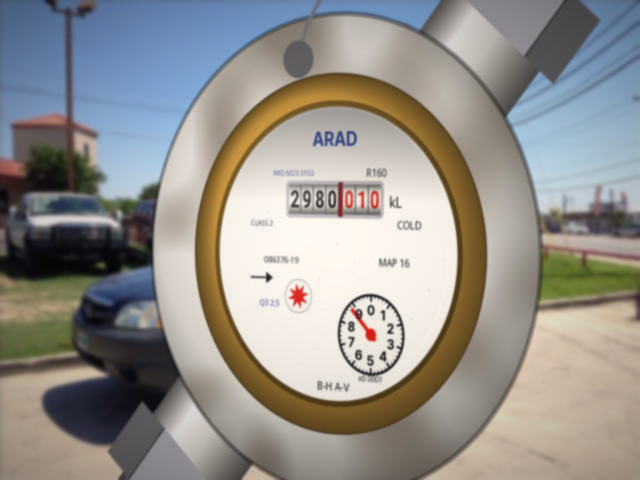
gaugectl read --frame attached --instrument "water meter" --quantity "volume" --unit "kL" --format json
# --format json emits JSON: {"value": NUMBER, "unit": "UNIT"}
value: {"value": 2980.0108, "unit": "kL"}
